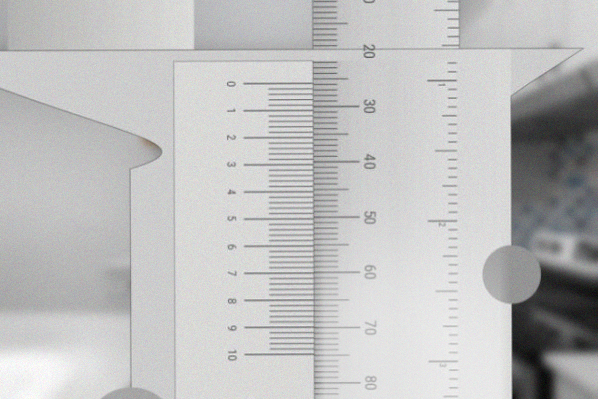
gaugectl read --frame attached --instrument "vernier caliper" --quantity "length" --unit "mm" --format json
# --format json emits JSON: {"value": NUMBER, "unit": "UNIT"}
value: {"value": 25.8, "unit": "mm"}
